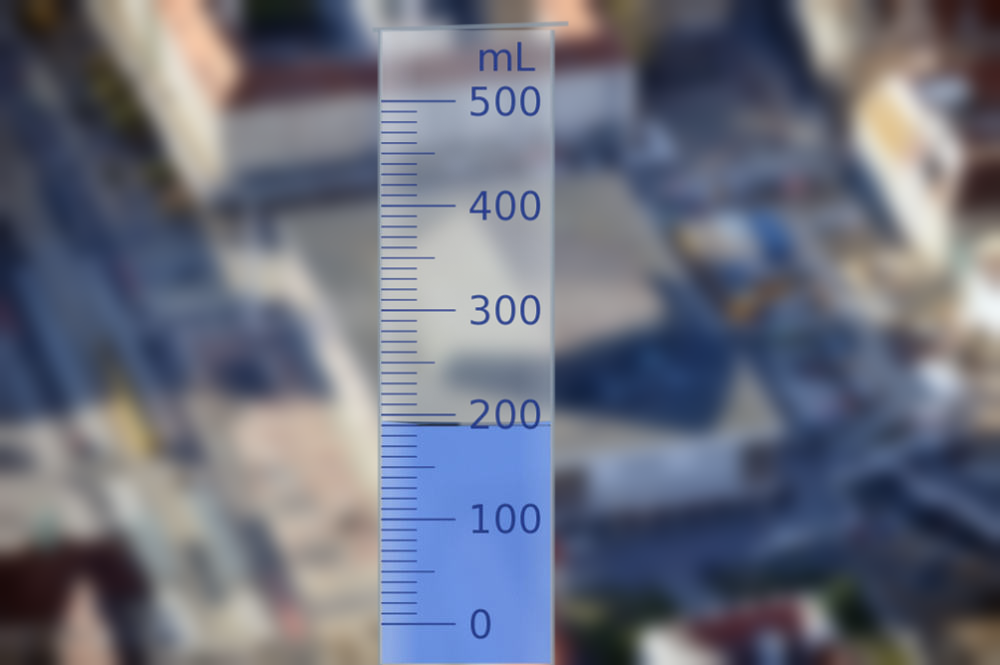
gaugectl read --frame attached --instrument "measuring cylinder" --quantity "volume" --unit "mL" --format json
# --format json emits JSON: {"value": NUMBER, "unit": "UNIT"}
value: {"value": 190, "unit": "mL"}
